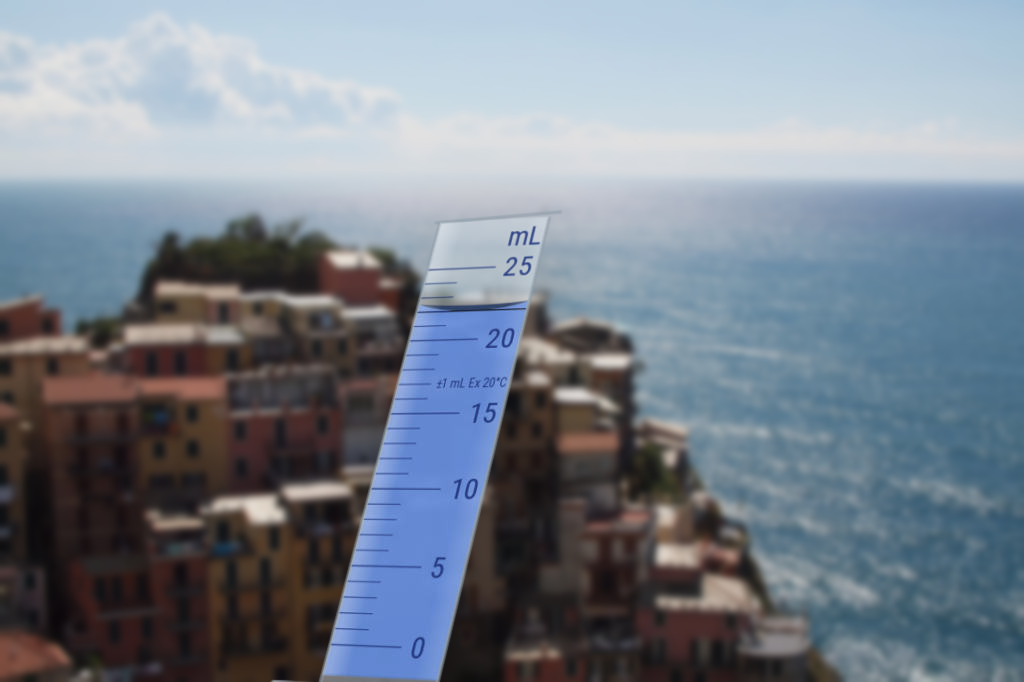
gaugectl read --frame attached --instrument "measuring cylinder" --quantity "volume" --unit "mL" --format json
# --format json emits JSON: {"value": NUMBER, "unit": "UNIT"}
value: {"value": 22, "unit": "mL"}
